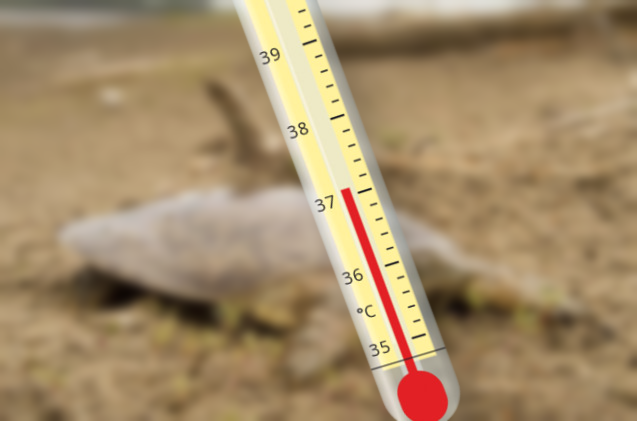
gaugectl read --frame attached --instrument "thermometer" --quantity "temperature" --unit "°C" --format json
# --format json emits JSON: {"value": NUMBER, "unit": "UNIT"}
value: {"value": 37.1, "unit": "°C"}
